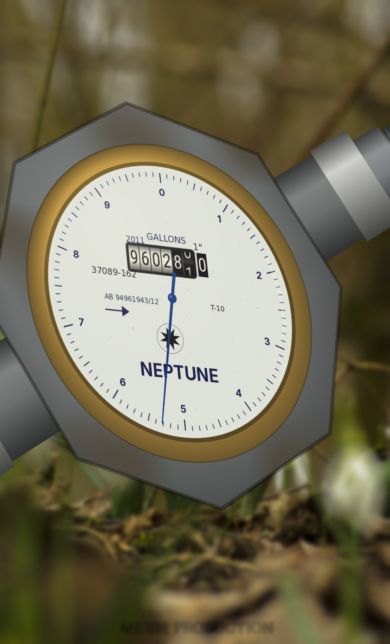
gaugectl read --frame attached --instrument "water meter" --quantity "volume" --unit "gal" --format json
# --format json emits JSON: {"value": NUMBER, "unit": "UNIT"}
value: {"value": 9602805.3, "unit": "gal"}
